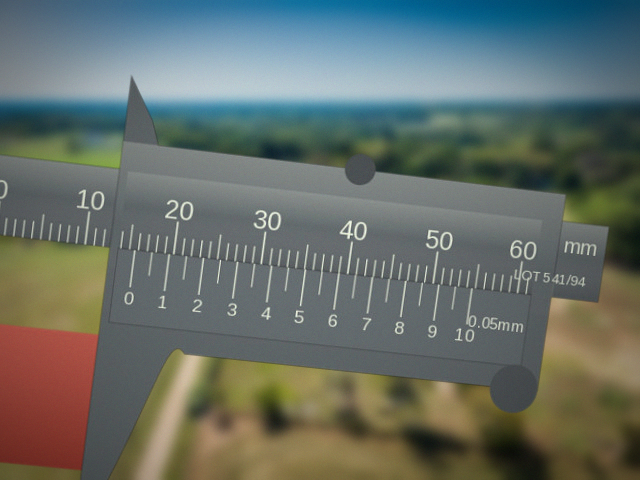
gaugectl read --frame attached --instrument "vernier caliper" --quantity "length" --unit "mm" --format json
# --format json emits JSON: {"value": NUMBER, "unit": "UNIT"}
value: {"value": 15.6, "unit": "mm"}
